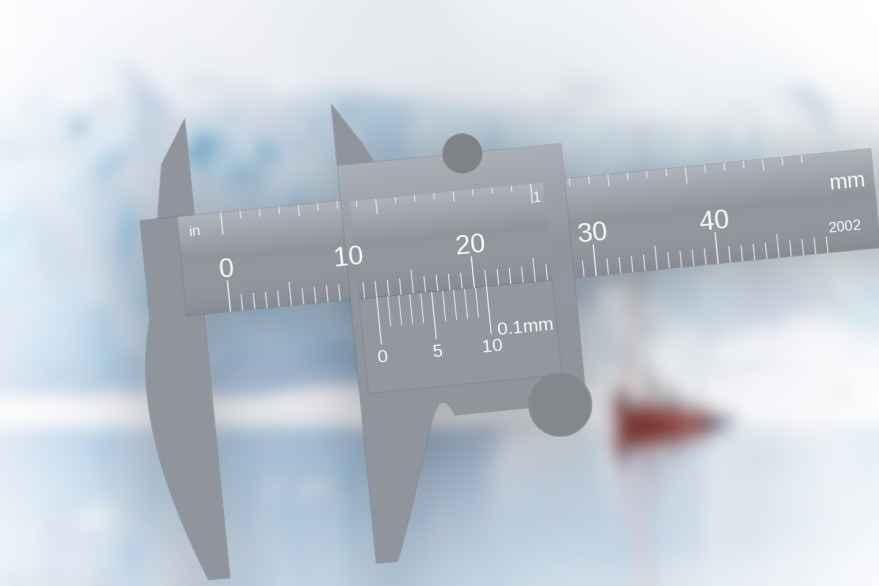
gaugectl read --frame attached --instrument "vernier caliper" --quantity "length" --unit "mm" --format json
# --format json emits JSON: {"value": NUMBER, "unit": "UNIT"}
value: {"value": 12.0, "unit": "mm"}
